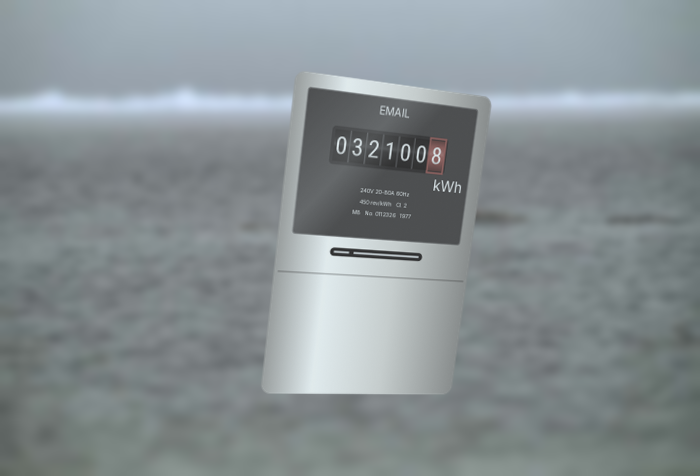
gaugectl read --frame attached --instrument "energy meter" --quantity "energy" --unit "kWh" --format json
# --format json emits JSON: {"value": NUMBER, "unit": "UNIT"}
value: {"value": 32100.8, "unit": "kWh"}
